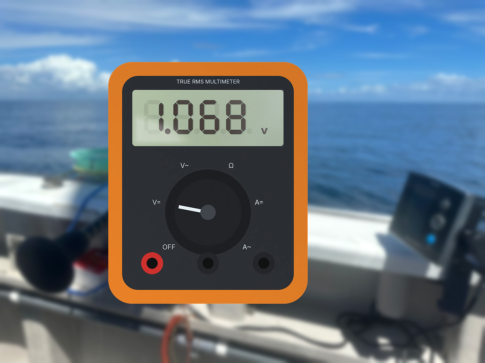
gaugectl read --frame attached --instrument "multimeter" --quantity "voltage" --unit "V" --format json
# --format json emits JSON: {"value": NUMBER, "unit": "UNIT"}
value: {"value": 1.068, "unit": "V"}
